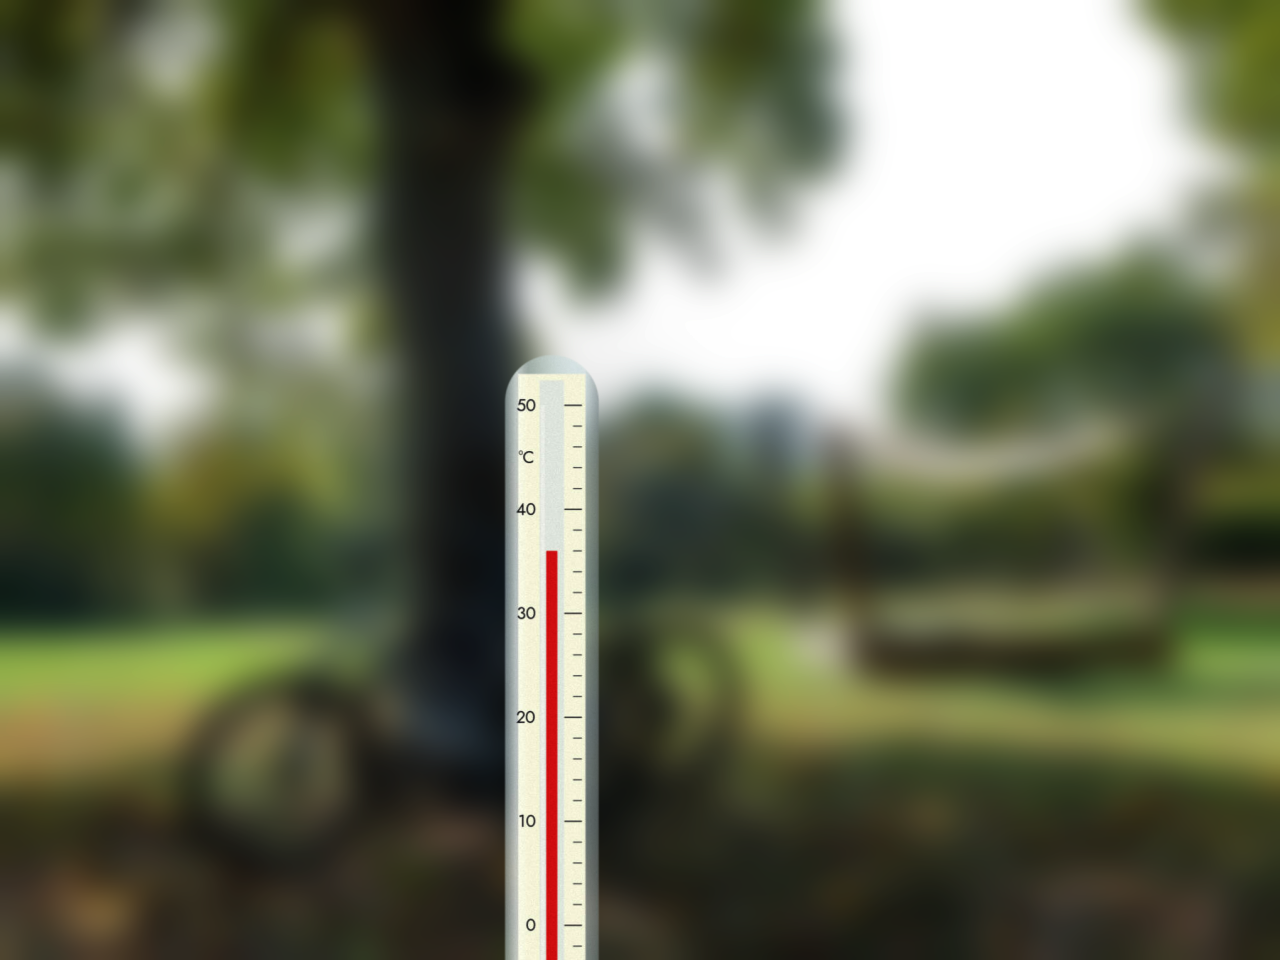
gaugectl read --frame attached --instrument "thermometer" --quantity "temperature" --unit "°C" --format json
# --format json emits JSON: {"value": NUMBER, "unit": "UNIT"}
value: {"value": 36, "unit": "°C"}
